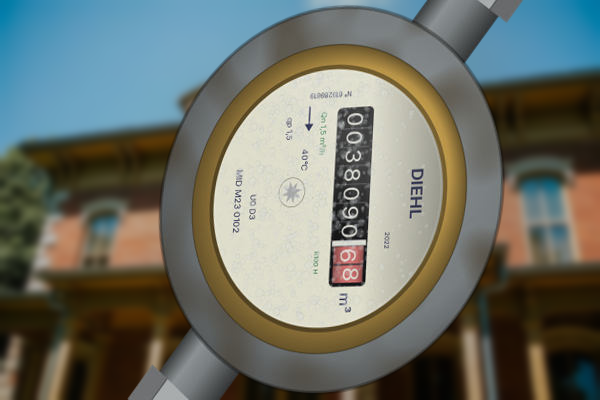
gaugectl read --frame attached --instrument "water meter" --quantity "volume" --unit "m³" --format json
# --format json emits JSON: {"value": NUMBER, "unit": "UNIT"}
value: {"value": 38090.68, "unit": "m³"}
